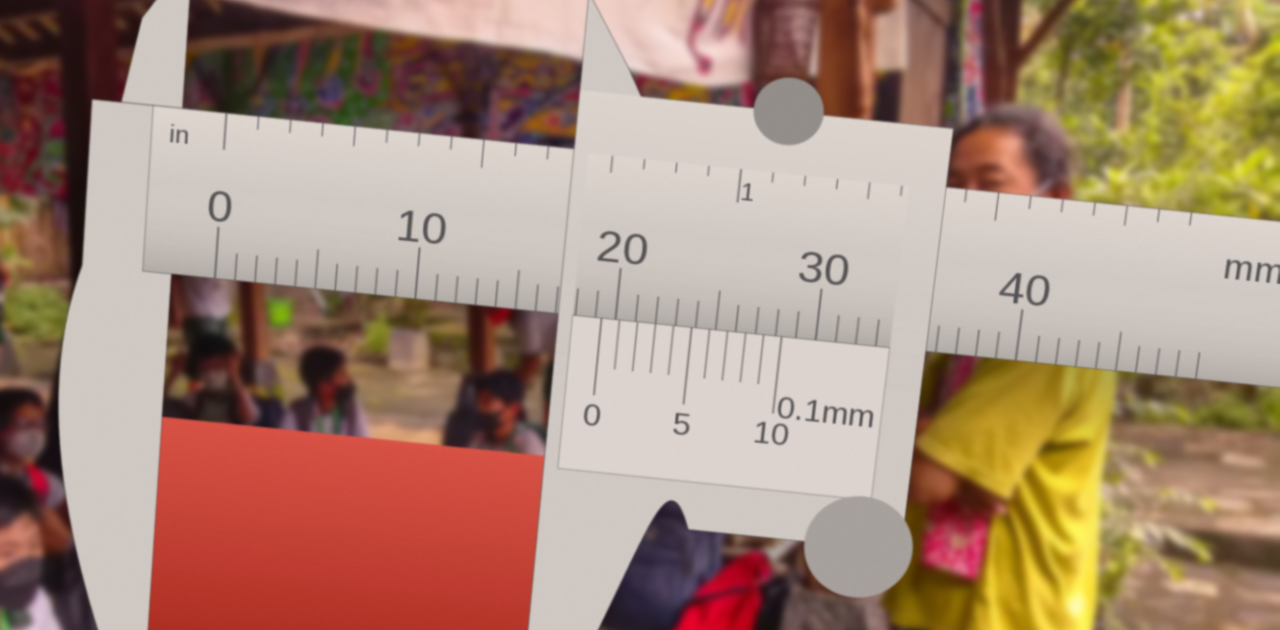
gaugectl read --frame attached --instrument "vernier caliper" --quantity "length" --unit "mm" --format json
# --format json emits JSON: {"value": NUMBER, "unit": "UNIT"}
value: {"value": 19.3, "unit": "mm"}
